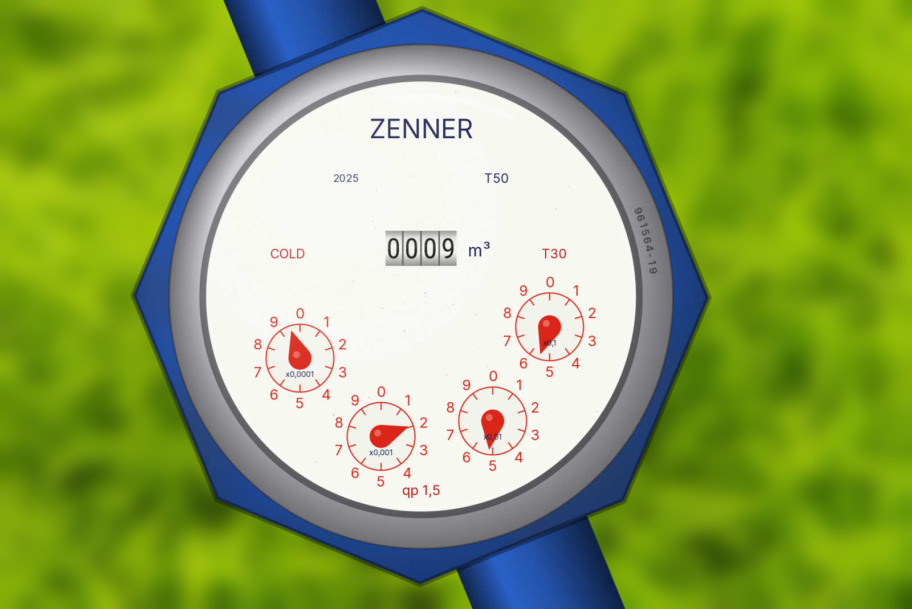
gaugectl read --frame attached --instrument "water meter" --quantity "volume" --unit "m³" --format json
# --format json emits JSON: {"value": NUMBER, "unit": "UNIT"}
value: {"value": 9.5519, "unit": "m³"}
